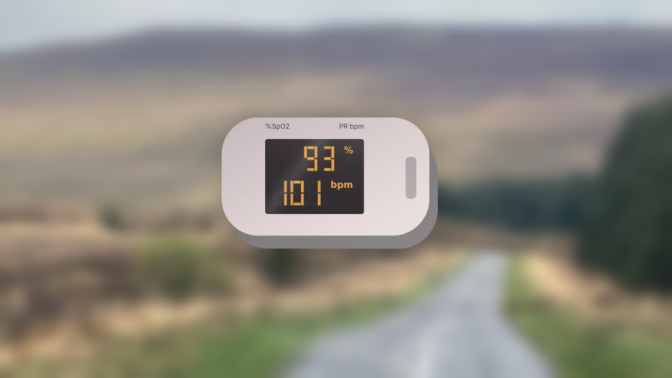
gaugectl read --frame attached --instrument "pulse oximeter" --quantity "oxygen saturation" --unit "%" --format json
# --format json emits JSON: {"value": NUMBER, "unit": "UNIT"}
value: {"value": 93, "unit": "%"}
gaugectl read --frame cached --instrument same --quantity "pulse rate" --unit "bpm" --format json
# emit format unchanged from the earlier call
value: {"value": 101, "unit": "bpm"}
